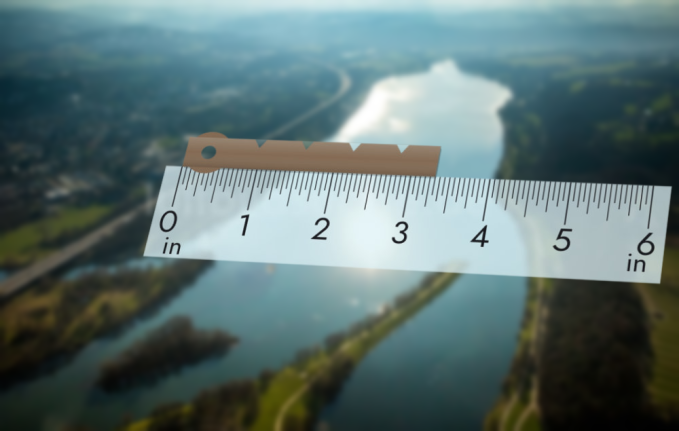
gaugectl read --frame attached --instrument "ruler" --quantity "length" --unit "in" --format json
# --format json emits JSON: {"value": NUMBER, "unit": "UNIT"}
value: {"value": 3.3125, "unit": "in"}
